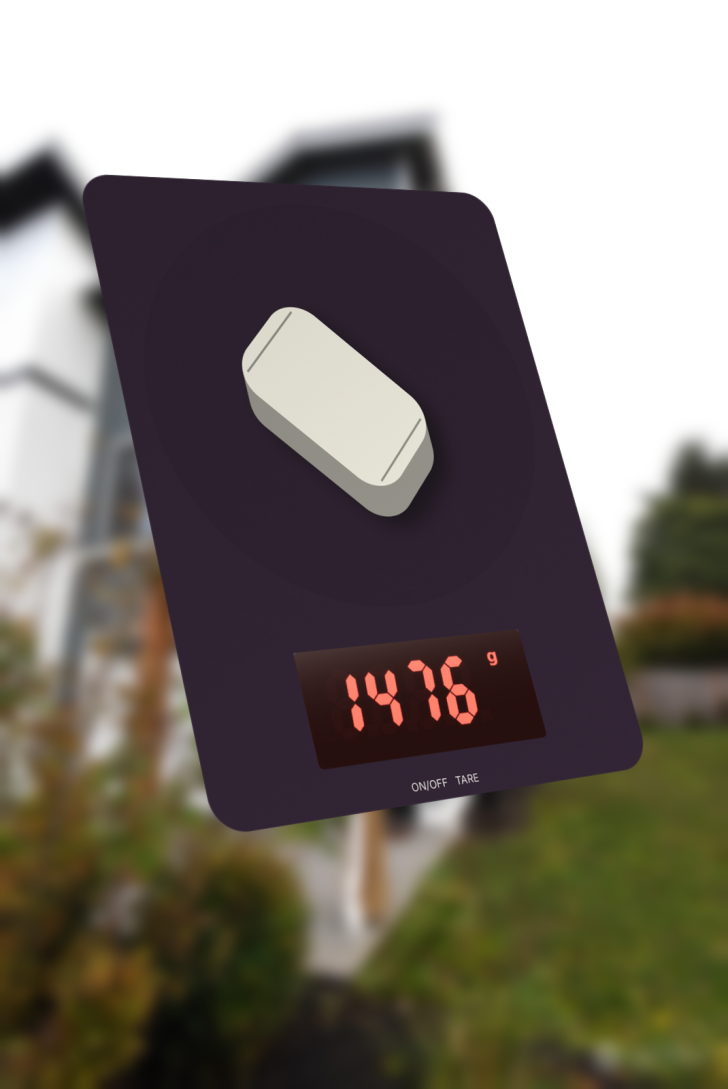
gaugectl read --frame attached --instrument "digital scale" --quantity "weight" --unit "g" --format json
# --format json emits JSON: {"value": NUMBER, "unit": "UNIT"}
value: {"value": 1476, "unit": "g"}
